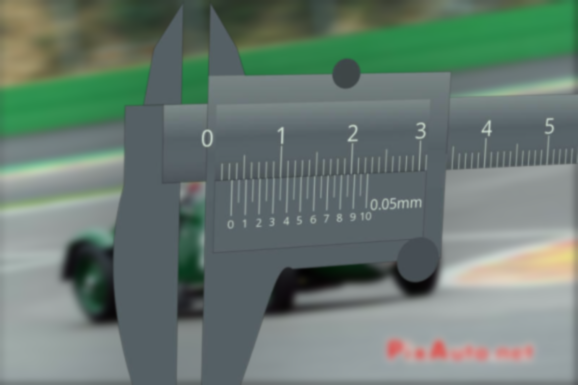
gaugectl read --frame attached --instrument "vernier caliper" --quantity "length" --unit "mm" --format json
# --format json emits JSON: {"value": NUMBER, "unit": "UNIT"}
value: {"value": 3.4, "unit": "mm"}
